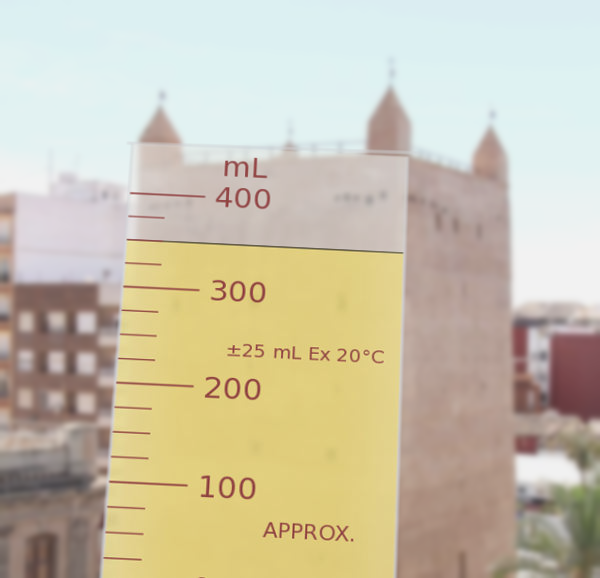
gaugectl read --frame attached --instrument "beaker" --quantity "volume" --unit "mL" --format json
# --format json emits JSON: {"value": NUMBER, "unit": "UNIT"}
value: {"value": 350, "unit": "mL"}
